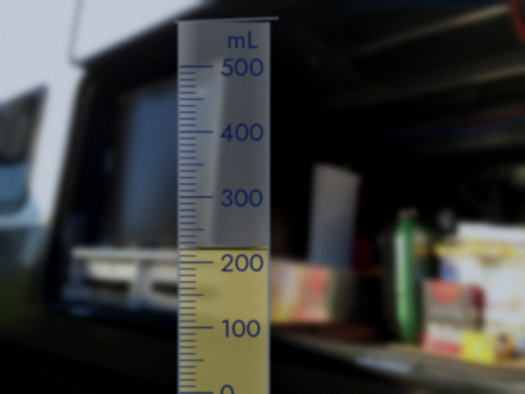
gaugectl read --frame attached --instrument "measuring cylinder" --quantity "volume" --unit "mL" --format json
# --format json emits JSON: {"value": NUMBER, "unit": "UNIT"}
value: {"value": 220, "unit": "mL"}
